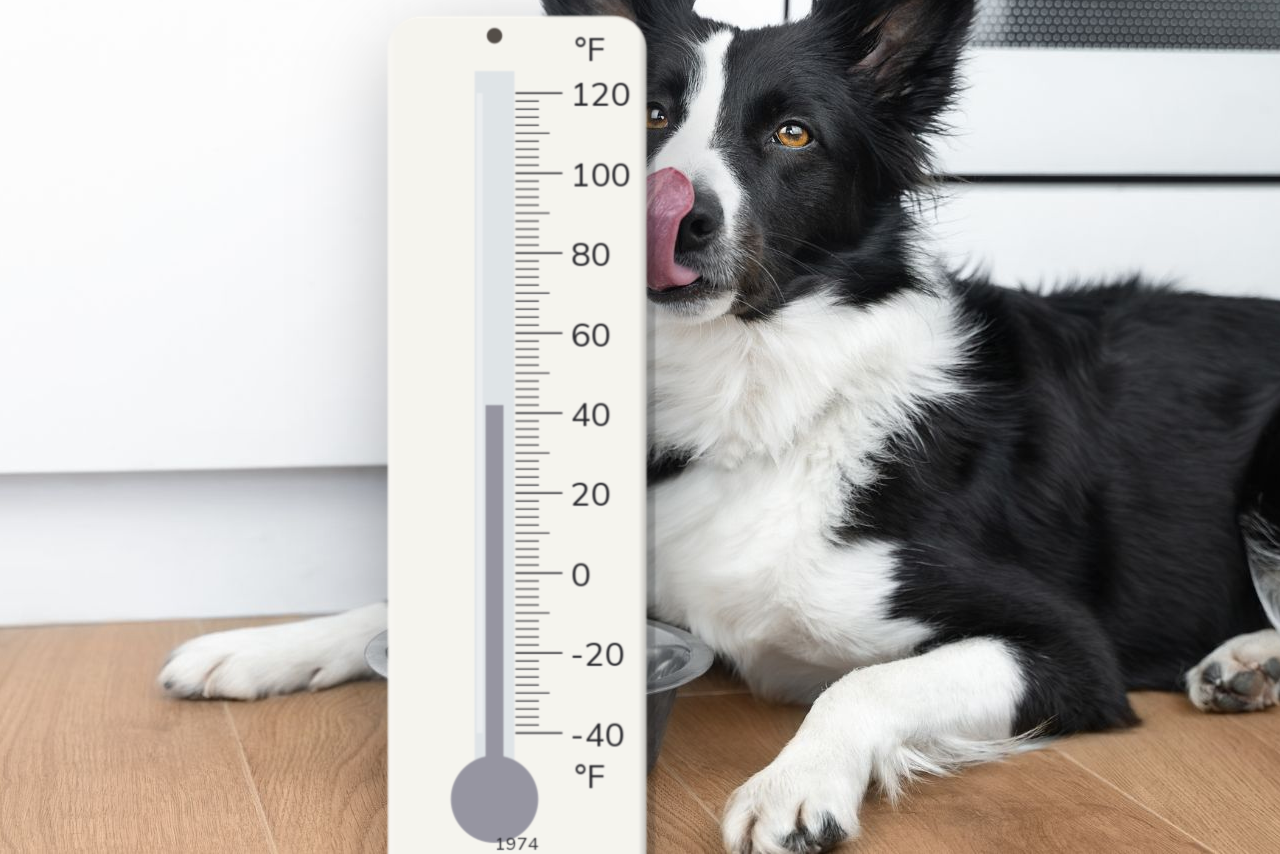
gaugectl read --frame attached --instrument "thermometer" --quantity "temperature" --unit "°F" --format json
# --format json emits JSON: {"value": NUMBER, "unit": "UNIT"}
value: {"value": 42, "unit": "°F"}
